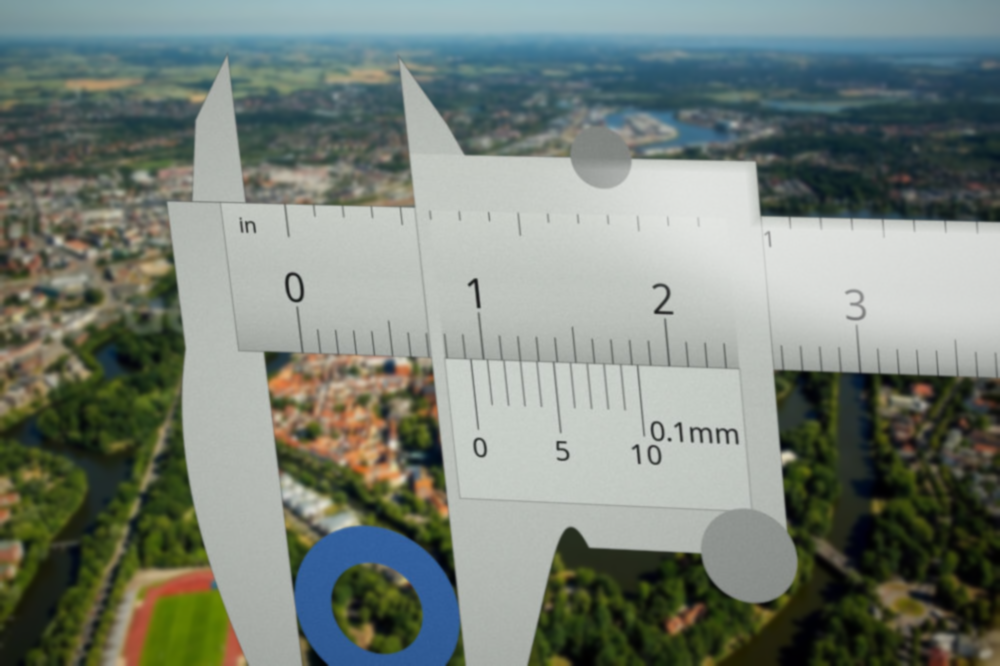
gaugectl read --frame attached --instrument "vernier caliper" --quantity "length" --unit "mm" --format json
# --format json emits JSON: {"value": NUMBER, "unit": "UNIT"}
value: {"value": 9.3, "unit": "mm"}
